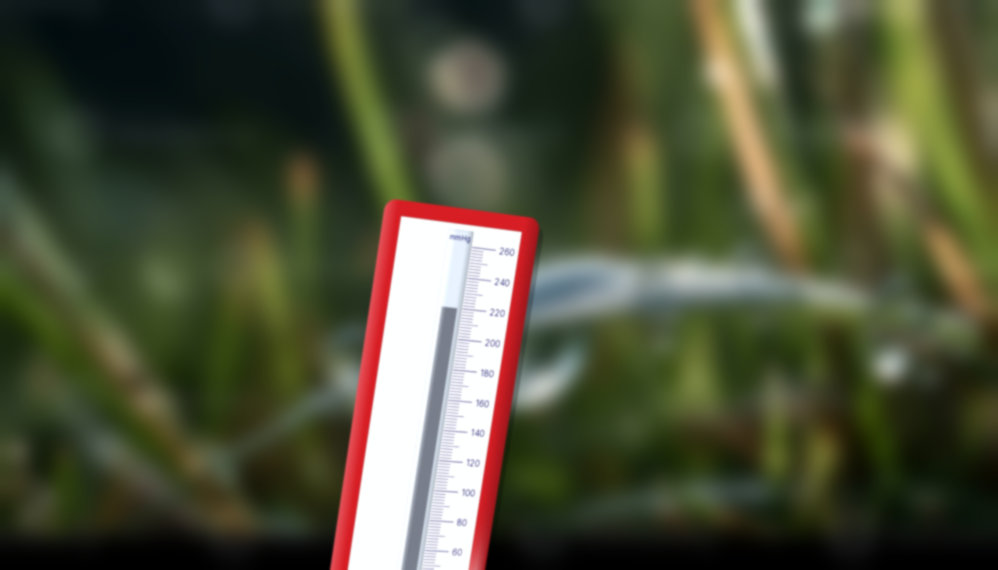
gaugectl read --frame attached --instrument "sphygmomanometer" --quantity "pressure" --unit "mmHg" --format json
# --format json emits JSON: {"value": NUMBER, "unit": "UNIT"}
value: {"value": 220, "unit": "mmHg"}
